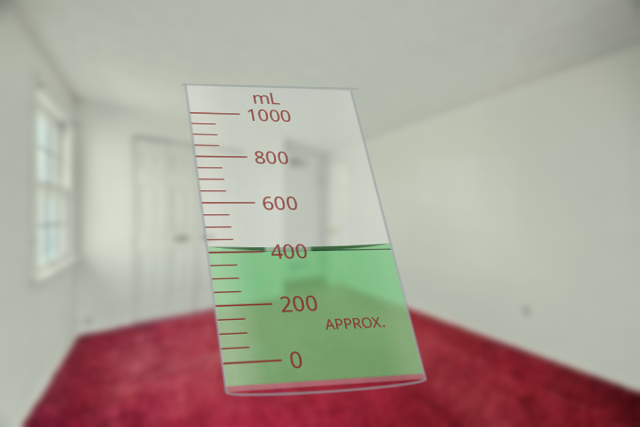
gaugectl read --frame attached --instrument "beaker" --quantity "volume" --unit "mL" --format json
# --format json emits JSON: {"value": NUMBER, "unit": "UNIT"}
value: {"value": 400, "unit": "mL"}
